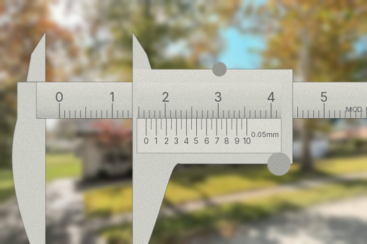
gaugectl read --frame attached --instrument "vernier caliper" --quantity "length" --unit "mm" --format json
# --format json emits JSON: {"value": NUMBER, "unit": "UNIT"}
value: {"value": 16.4, "unit": "mm"}
